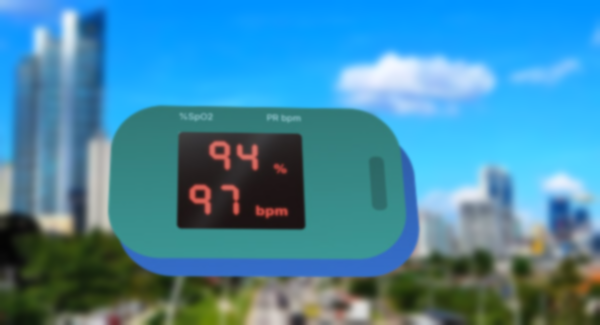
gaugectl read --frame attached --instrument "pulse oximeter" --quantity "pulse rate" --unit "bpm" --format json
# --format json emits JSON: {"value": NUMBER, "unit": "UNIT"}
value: {"value": 97, "unit": "bpm"}
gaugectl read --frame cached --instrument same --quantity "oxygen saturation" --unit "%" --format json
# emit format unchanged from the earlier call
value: {"value": 94, "unit": "%"}
